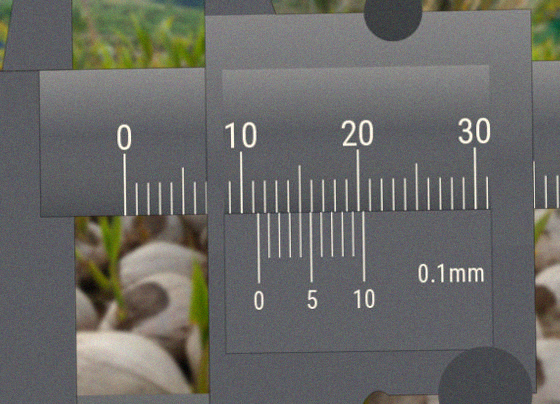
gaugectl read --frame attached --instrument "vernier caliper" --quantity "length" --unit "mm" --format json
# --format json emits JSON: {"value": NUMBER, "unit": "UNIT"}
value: {"value": 11.4, "unit": "mm"}
